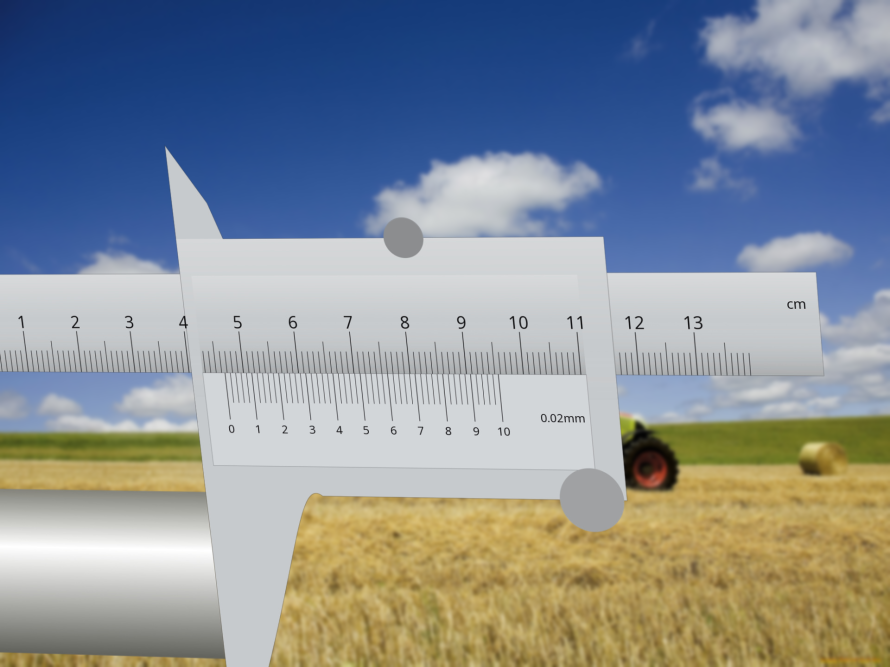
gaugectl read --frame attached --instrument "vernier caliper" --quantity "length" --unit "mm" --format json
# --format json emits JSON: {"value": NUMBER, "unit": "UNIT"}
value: {"value": 46.6, "unit": "mm"}
